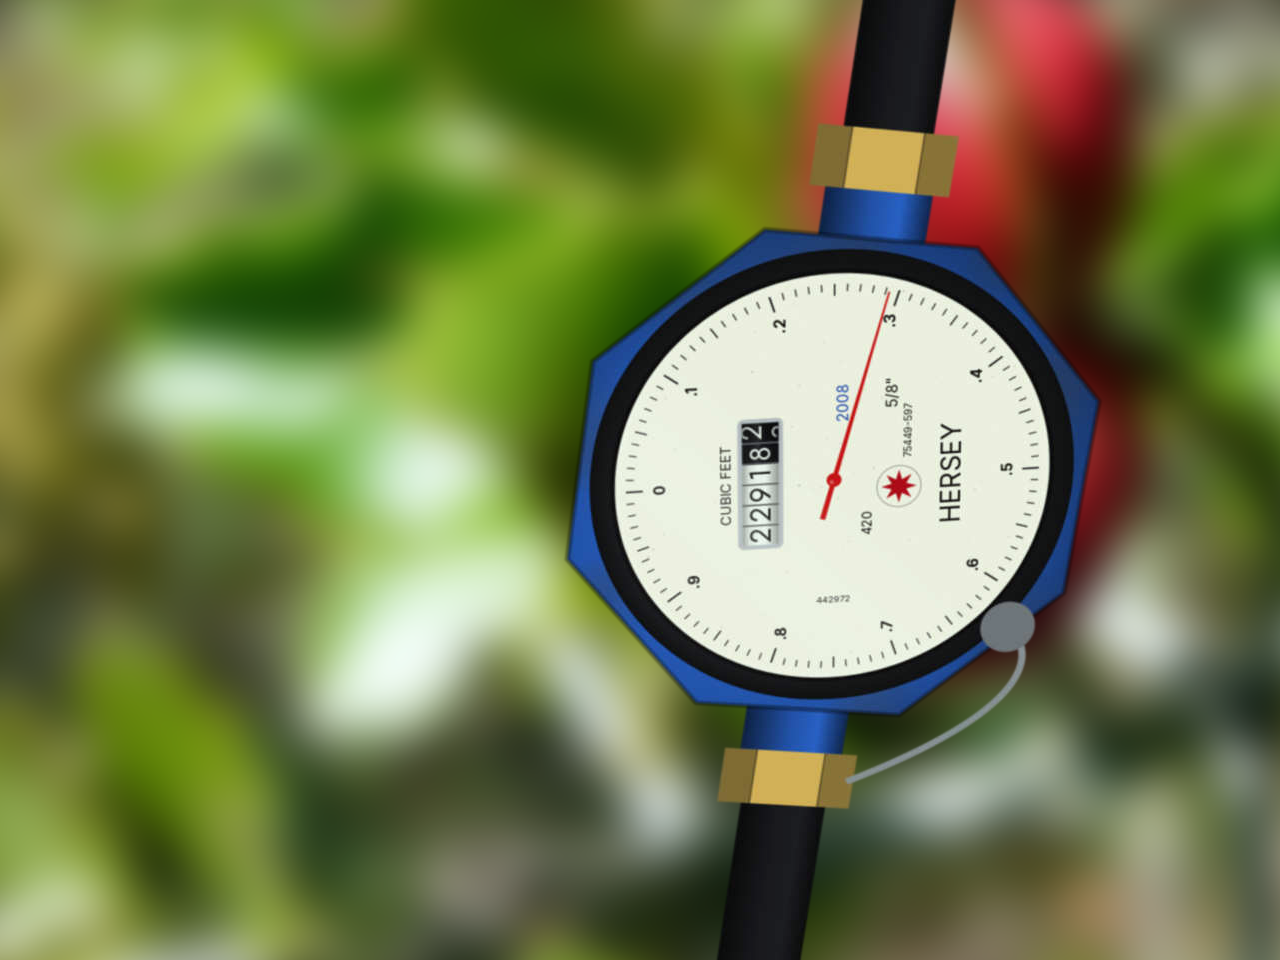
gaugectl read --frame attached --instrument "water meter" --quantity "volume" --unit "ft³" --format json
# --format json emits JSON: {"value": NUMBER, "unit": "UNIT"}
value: {"value": 229182.29, "unit": "ft³"}
